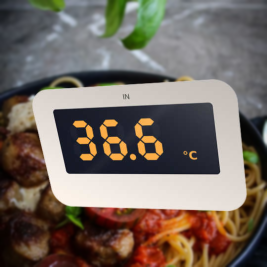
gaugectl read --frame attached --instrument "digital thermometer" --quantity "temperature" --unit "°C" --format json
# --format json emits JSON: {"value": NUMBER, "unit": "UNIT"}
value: {"value": 36.6, "unit": "°C"}
